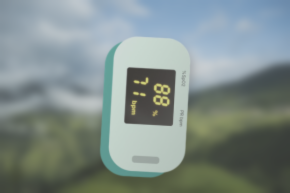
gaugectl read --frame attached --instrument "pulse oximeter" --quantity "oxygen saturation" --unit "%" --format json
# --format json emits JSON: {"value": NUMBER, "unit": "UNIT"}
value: {"value": 88, "unit": "%"}
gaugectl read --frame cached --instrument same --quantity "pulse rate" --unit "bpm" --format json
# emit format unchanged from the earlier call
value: {"value": 71, "unit": "bpm"}
